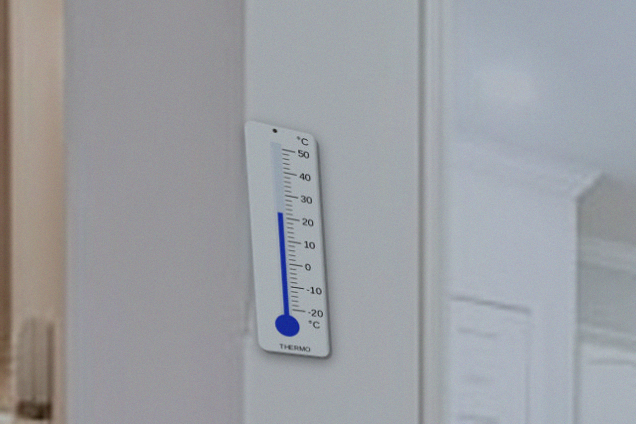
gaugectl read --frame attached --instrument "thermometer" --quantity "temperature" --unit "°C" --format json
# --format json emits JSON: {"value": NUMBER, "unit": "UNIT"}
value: {"value": 22, "unit": "°C"}
